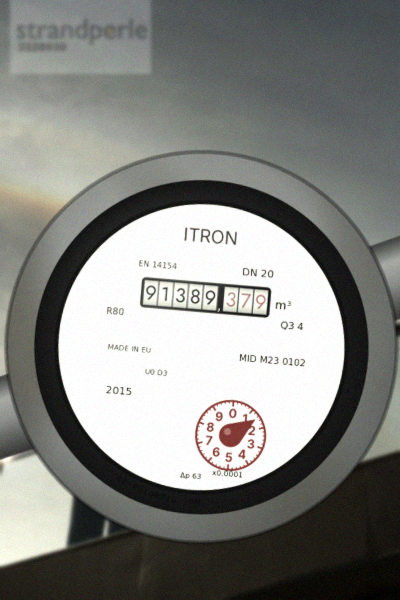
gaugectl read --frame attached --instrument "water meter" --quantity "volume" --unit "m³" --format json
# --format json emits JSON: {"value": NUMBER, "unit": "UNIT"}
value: {"value": 91389.3791, "unit": "m³"}
